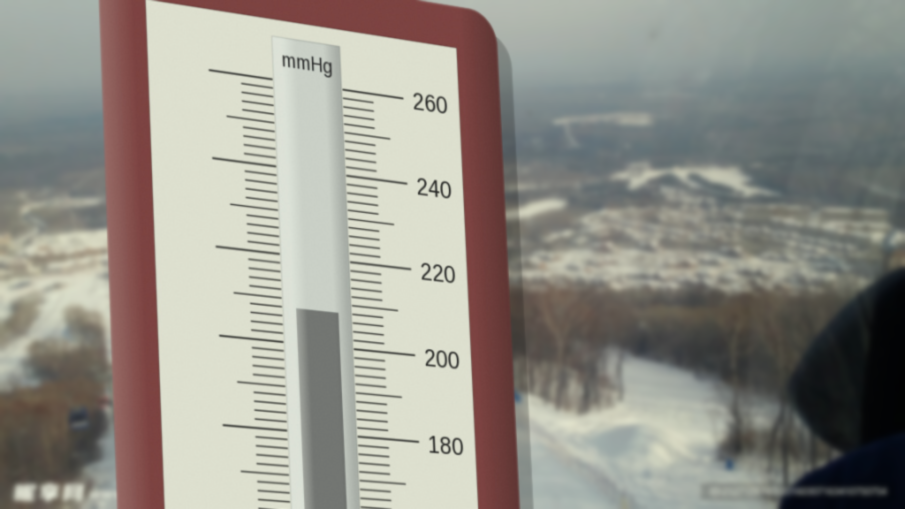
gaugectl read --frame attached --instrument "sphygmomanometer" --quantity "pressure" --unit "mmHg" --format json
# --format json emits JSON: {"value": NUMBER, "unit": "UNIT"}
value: {"value": 208, "unit": "mmHg"}
